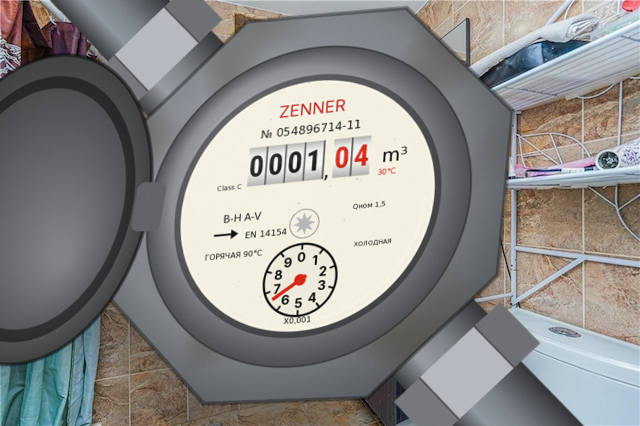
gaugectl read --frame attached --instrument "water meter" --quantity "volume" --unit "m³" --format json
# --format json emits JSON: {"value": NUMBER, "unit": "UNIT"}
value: {"value": 1.046, "unit": "m³"}
